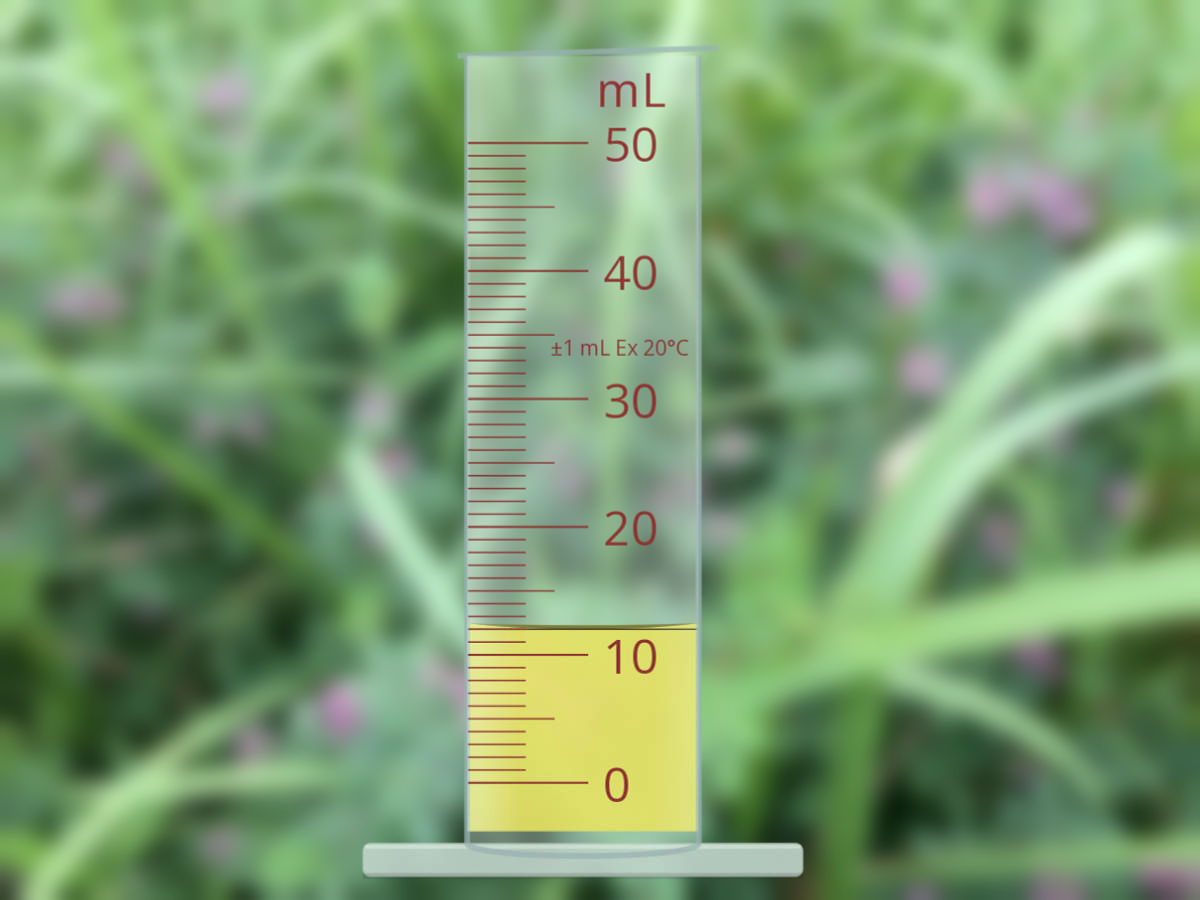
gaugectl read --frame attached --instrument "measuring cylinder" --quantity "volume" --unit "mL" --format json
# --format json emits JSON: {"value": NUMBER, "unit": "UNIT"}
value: {"value": 12, "unit": "mL"}
